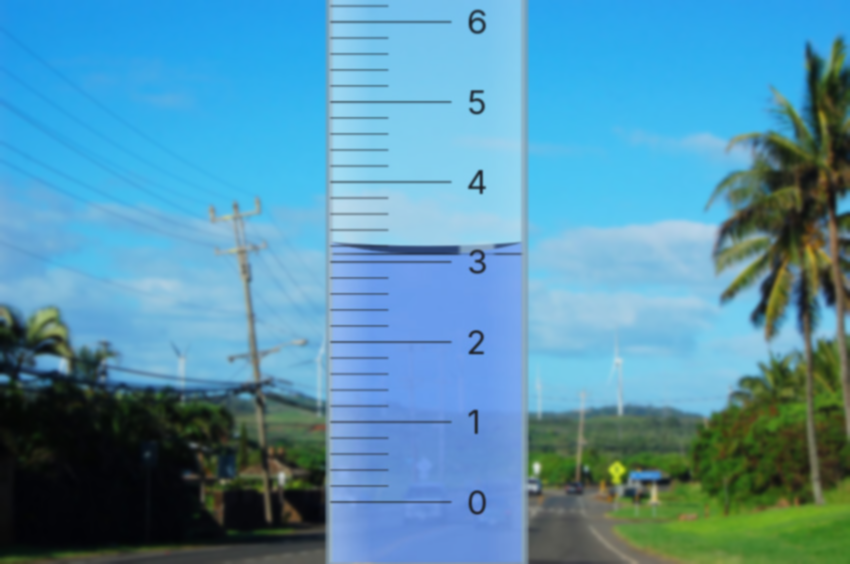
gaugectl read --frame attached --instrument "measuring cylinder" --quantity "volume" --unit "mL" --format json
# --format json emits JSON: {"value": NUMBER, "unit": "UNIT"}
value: {"value": 3.1, "unit": "mL"}
